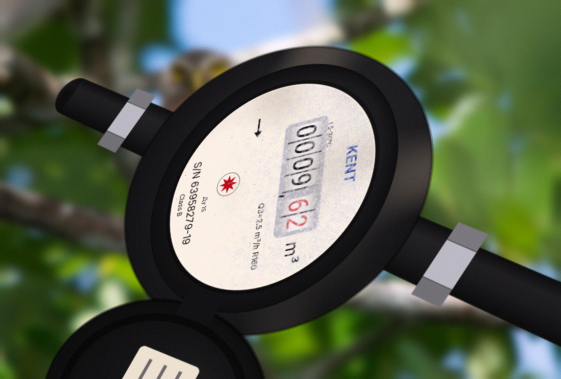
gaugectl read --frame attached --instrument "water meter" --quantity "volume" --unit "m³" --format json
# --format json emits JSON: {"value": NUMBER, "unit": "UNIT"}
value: {"value": 9.62, "unit": "m³"}
